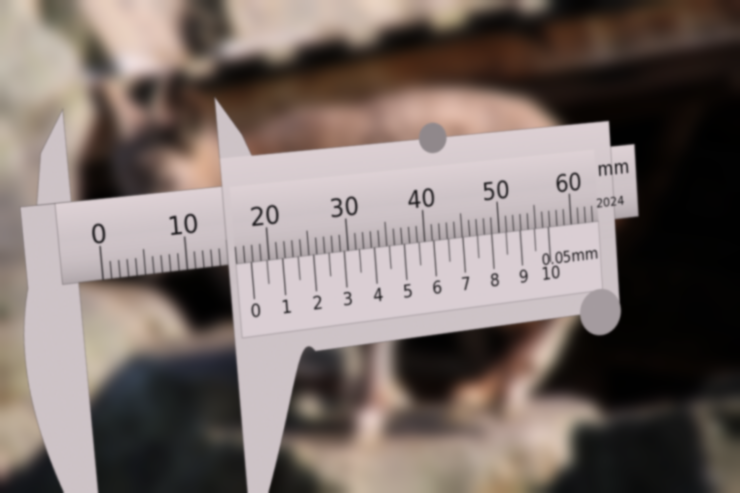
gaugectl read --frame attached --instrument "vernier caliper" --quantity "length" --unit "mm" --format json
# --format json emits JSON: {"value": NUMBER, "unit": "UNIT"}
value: {"value": 17.8, "unit": "mm"}
